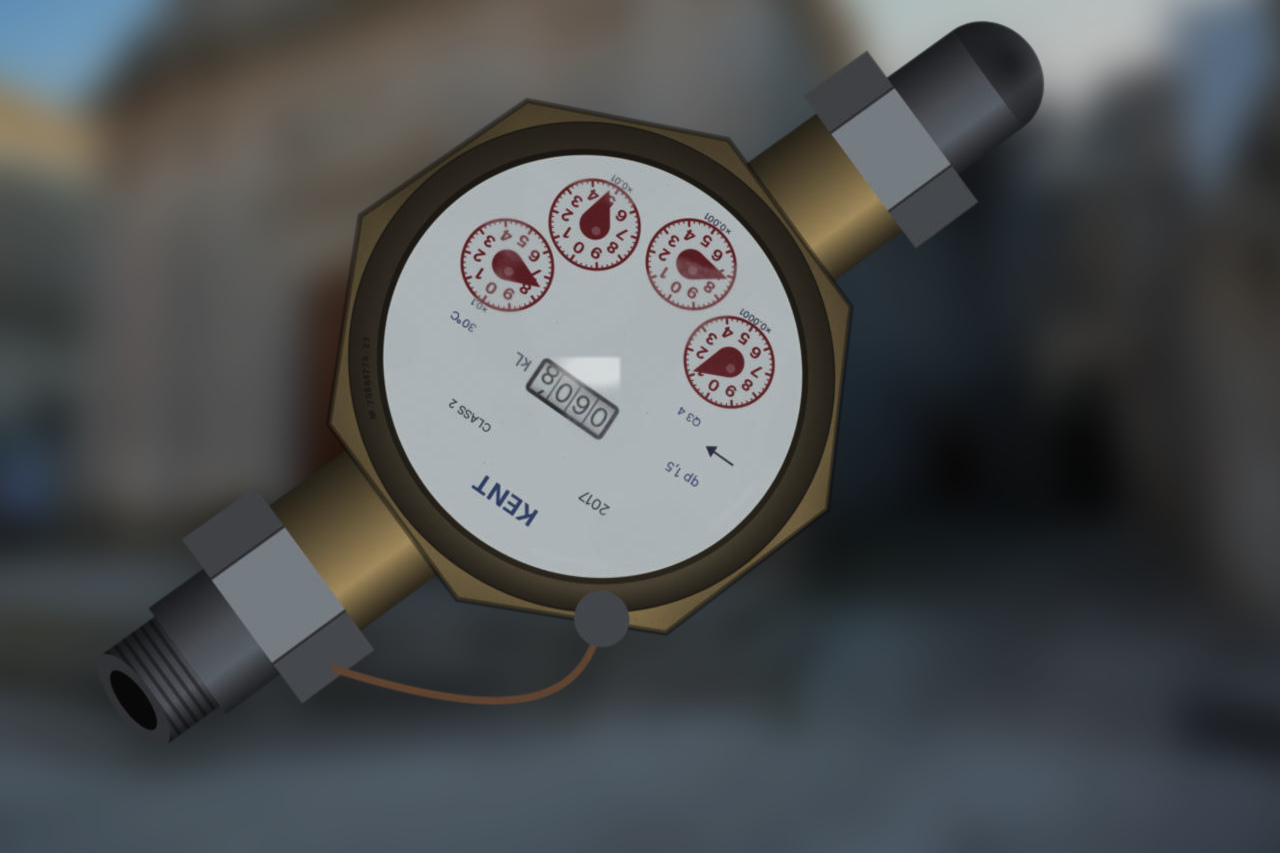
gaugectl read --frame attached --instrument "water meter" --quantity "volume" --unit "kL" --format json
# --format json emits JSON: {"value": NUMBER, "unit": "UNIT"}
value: {"value": 607.7471, "unit": "kL"}
